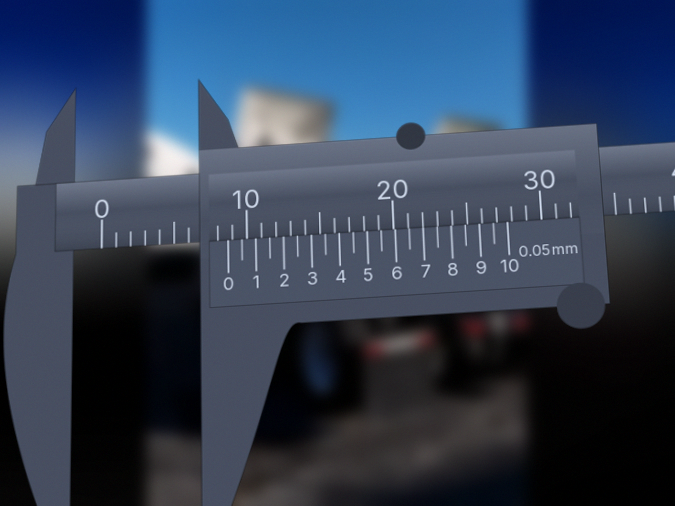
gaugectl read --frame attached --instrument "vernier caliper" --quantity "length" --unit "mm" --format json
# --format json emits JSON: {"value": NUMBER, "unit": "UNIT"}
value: {"value": 8.7, "unit": "mm"}
